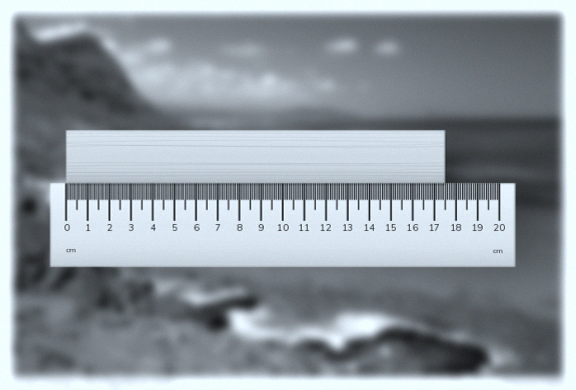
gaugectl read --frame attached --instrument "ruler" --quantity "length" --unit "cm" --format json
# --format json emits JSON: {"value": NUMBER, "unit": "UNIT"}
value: {"value": 17.5, "unit": "cm"}
